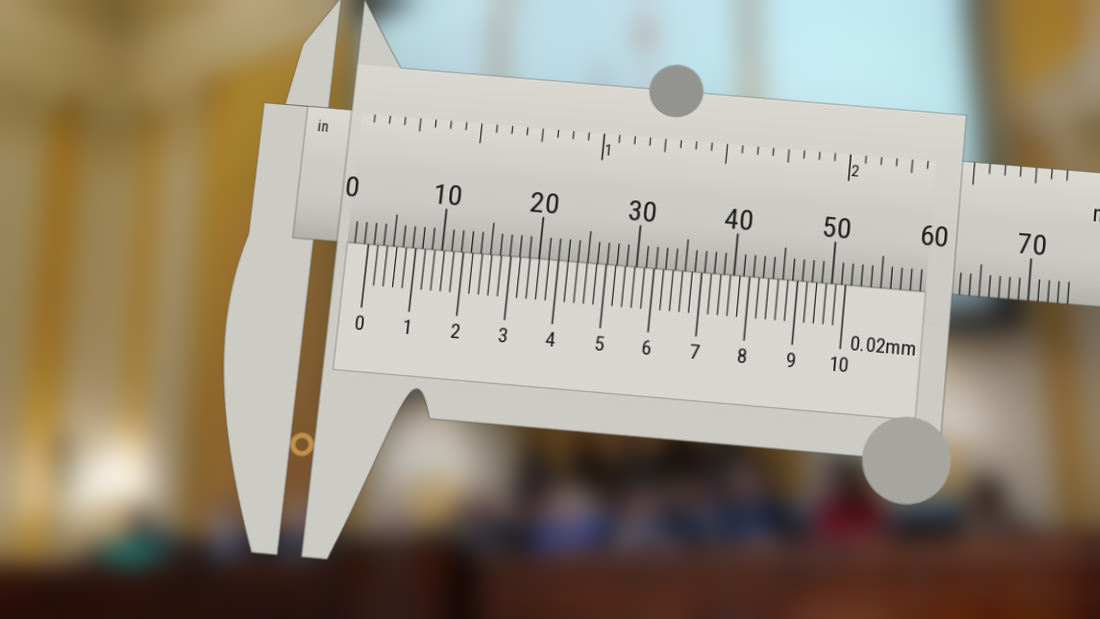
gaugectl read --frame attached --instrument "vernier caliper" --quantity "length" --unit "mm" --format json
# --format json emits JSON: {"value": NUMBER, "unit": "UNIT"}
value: {"value": 2.4, "unit": "mm"}
